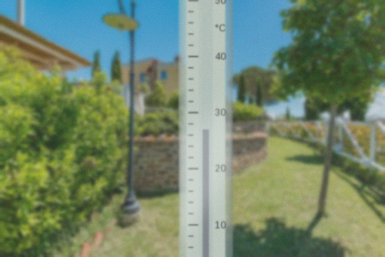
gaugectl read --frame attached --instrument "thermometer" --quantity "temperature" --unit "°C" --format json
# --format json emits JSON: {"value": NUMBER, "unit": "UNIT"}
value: {"value": 27, "unit": "°C"}
